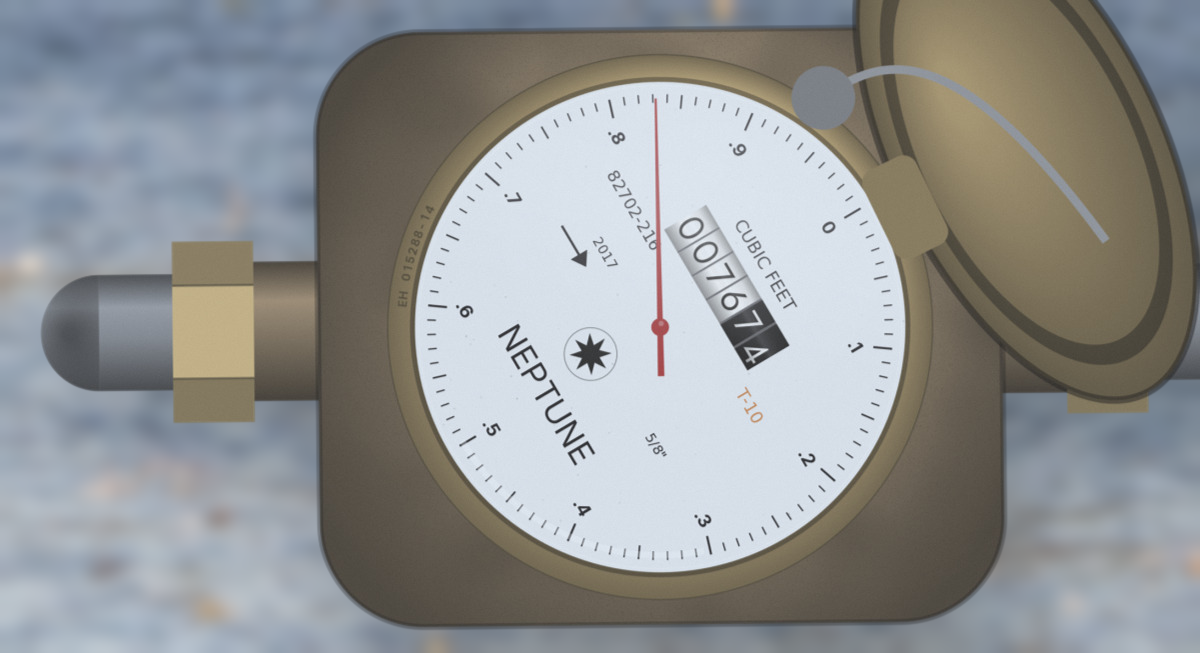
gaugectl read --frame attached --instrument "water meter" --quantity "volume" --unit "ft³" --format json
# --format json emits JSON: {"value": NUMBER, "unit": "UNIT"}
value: {"value": 7673.83, "unit": "ft³"}
